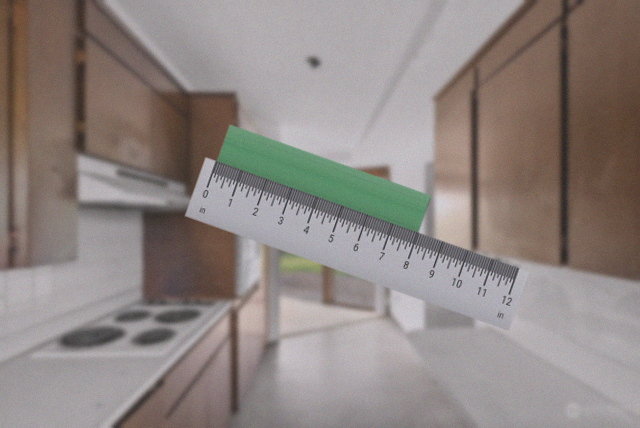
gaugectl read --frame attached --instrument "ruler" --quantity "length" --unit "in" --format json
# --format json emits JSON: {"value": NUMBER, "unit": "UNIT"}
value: {"value": 8, "unit": "in"}
